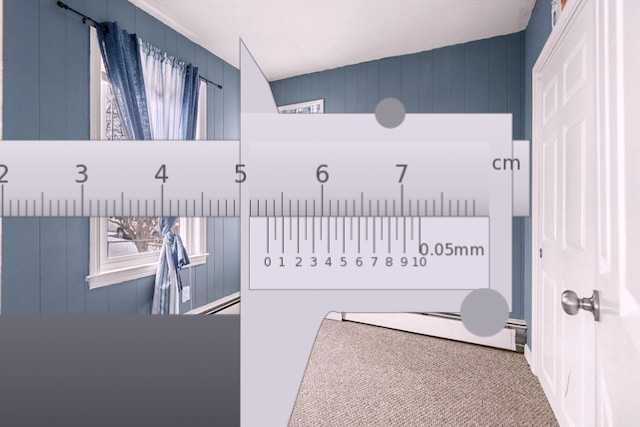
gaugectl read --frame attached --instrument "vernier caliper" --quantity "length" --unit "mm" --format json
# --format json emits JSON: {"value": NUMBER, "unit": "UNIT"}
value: {"value": 53.2, "unit": "mm"}
